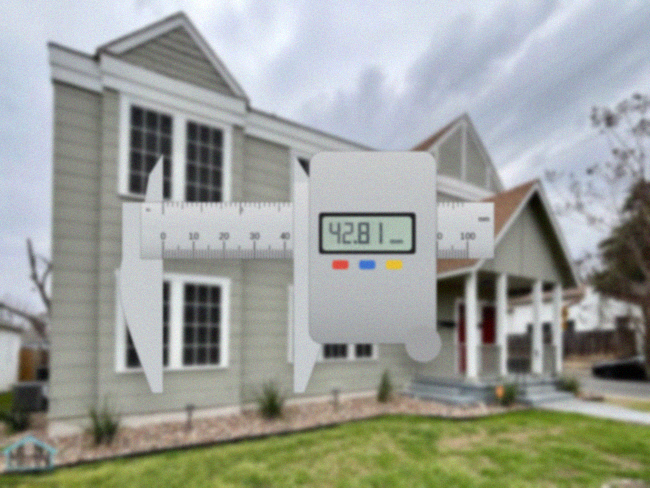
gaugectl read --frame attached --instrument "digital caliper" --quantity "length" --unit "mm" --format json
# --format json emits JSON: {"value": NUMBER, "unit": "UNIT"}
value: {"value": 42.81, "unit": "mm"}
